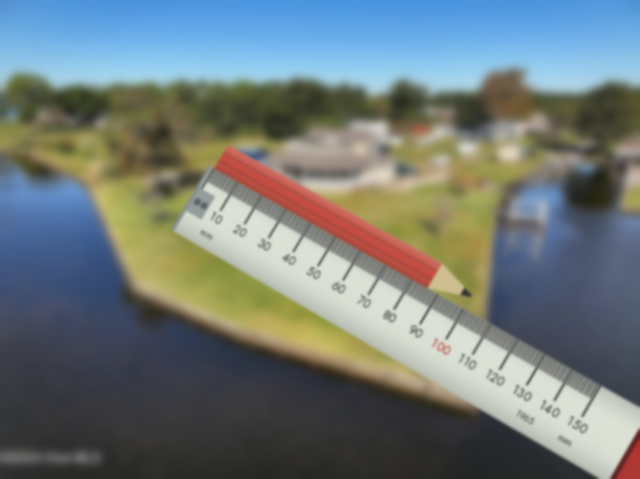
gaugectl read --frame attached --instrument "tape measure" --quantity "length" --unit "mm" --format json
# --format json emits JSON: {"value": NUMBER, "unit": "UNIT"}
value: {"value": 100, "unit": "mm"}
